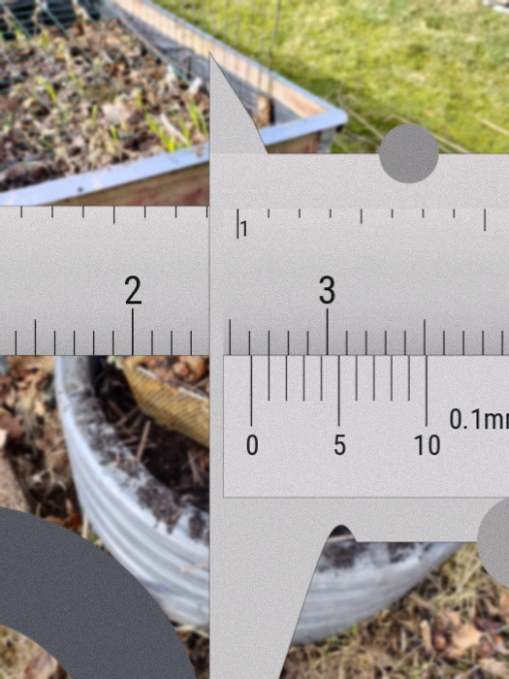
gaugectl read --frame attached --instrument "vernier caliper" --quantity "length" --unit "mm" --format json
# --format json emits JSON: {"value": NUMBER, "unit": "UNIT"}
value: {"value": 26.1, "unit": "mm"}
